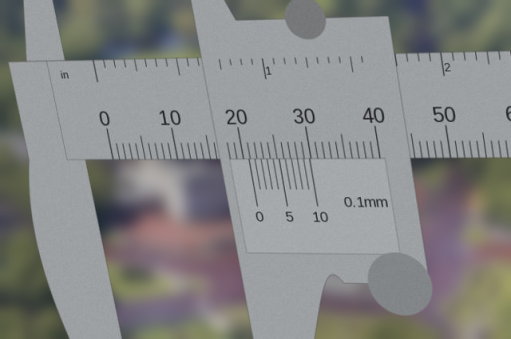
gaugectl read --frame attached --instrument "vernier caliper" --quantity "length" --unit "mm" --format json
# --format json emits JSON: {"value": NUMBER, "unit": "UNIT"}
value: {"value": 20.8, "unit": "mm"}
